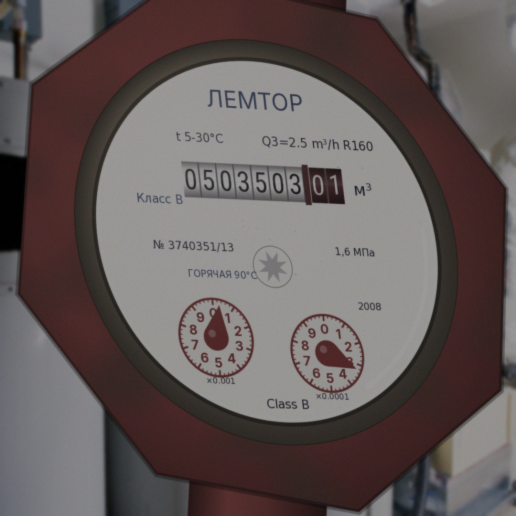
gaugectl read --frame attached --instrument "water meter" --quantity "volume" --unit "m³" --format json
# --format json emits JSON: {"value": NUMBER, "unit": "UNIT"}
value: {"value": 503503.0103, "unit": "m³"}
